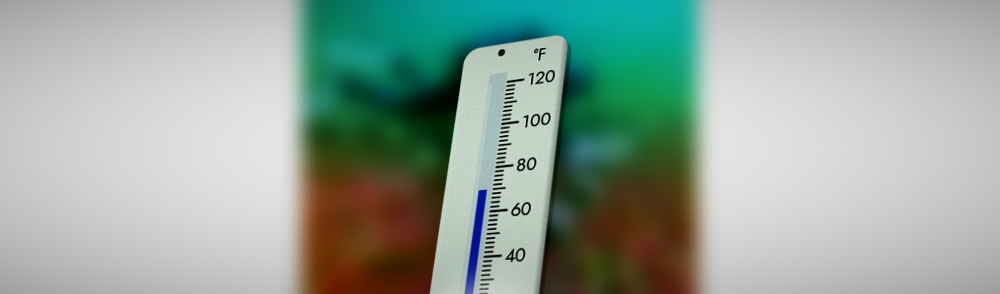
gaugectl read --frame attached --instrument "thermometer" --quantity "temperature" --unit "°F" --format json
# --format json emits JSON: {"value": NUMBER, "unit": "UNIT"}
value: {"value": 70, "unit": "°F"}
